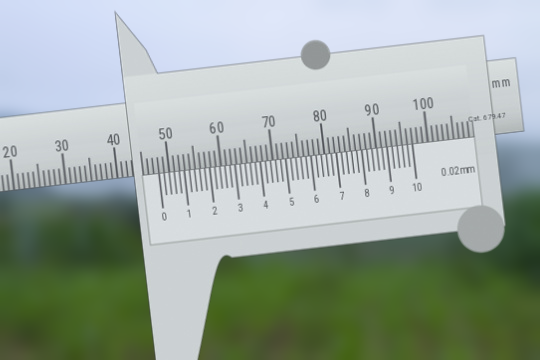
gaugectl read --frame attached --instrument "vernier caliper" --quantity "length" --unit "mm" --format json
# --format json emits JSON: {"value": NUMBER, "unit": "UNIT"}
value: {"value": 48.0, "unit": "mm"}
